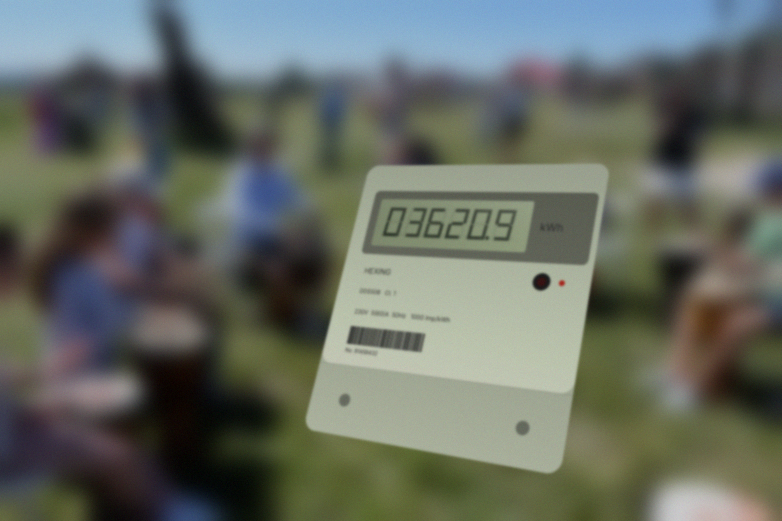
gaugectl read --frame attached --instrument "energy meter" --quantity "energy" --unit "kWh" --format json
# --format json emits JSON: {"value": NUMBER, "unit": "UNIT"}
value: {"value": 3620.9, "unit": "kWh"}
